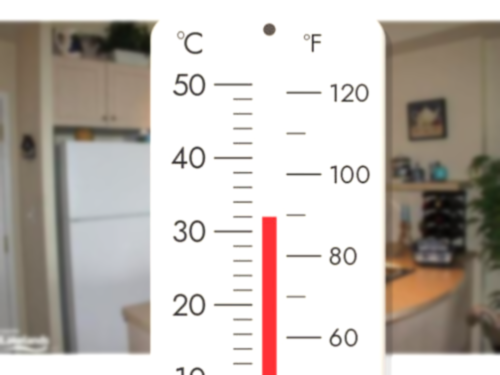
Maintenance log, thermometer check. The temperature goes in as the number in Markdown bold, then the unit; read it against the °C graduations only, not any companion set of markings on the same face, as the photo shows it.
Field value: **32** °C
